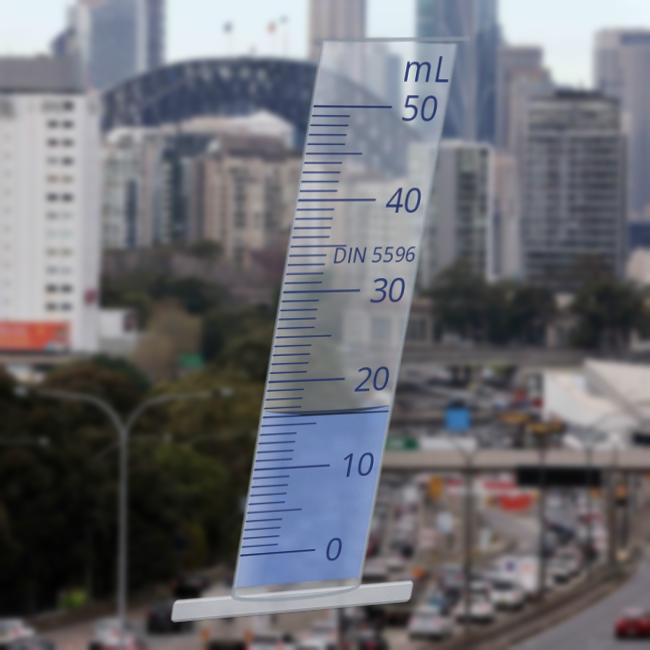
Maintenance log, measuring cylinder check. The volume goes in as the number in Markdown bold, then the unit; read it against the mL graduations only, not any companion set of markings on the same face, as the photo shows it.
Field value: **16** mL
